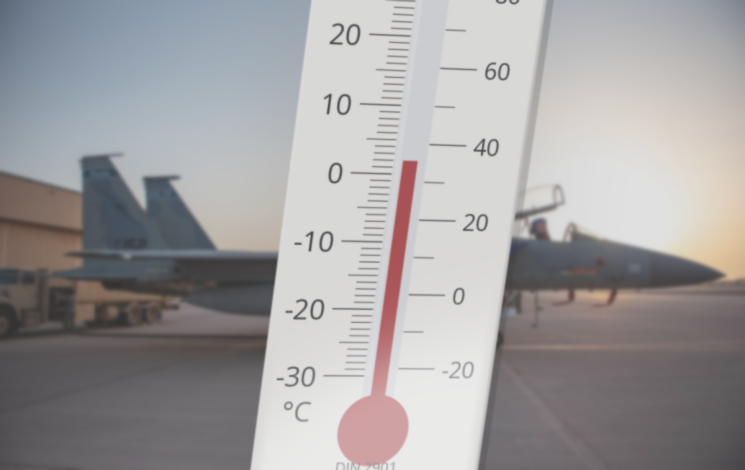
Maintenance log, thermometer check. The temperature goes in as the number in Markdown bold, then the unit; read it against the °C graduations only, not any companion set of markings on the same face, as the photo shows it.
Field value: **2** °C
